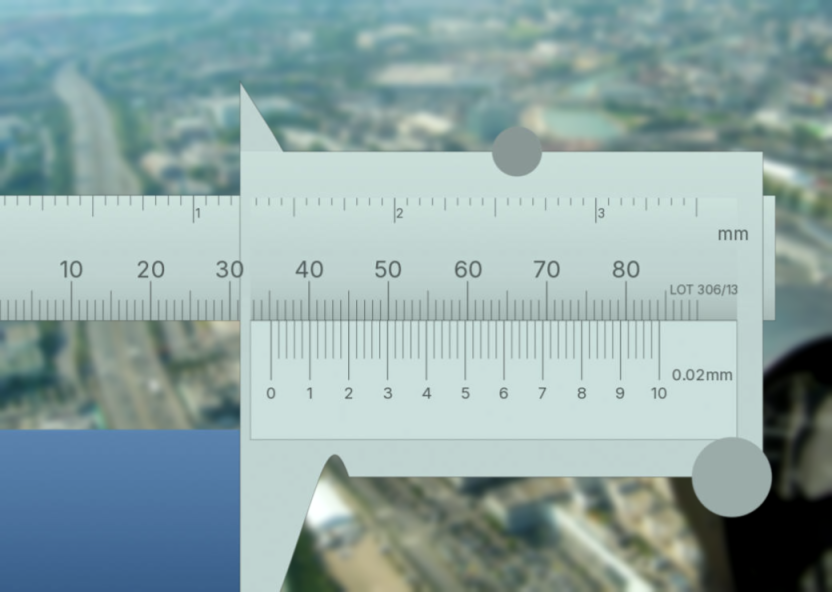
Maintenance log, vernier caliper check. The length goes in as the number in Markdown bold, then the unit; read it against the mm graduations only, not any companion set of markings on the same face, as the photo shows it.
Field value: **35.2** mm
